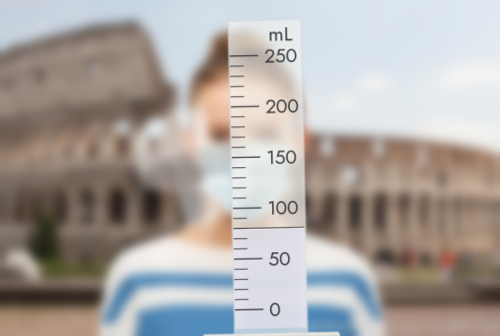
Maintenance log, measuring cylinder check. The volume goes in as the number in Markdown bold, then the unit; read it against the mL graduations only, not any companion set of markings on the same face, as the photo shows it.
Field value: **80** mL
